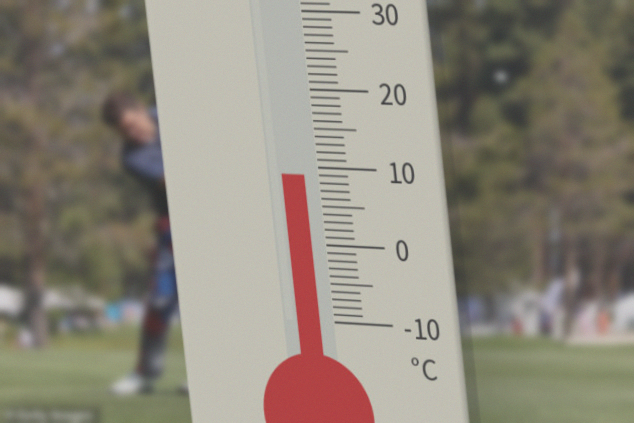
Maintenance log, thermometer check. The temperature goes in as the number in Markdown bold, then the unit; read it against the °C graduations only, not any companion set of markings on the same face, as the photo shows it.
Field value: **9** °C
